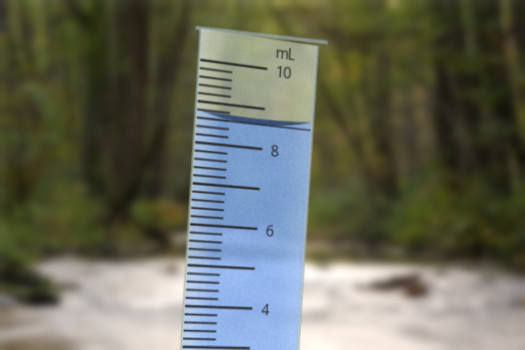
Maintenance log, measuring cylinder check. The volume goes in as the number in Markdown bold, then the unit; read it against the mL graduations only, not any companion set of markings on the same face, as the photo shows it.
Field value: **8.6** mL
